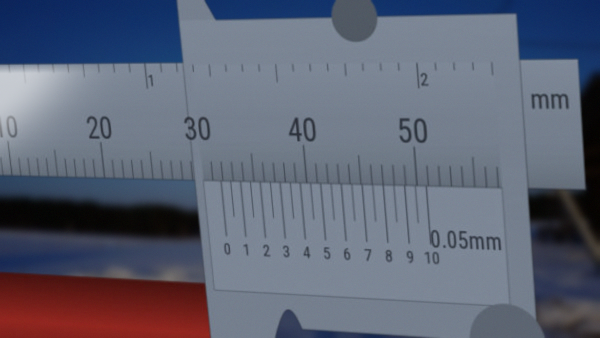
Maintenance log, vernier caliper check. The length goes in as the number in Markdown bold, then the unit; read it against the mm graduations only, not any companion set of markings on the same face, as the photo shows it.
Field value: **31.8** mm
